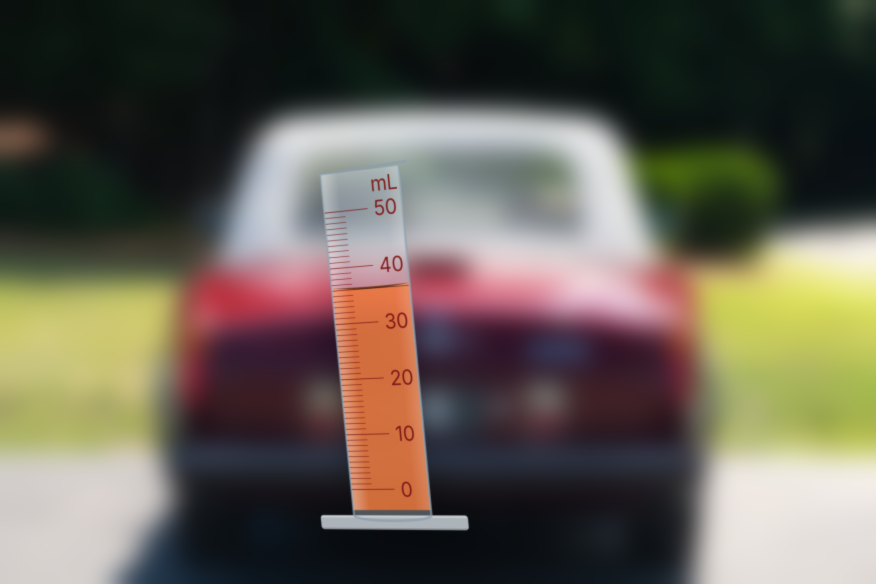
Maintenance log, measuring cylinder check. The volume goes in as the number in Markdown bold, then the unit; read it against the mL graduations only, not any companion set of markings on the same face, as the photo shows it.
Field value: **36** mL
